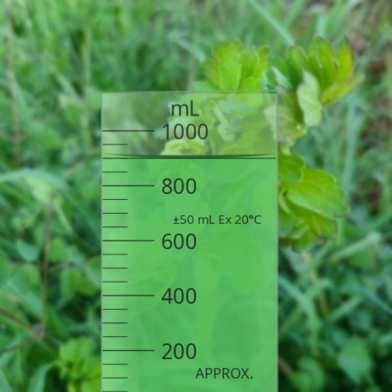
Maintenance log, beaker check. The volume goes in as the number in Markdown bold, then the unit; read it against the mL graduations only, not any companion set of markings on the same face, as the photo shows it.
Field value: **900** mL
